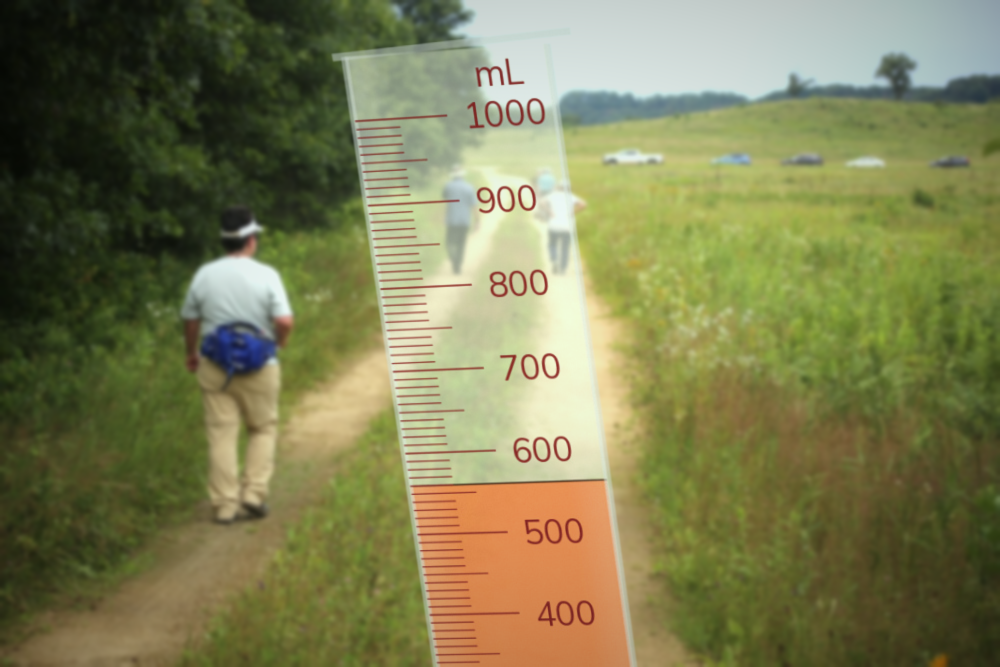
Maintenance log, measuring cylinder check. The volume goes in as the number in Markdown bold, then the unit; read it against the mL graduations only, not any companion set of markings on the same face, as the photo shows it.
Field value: **560** mL
